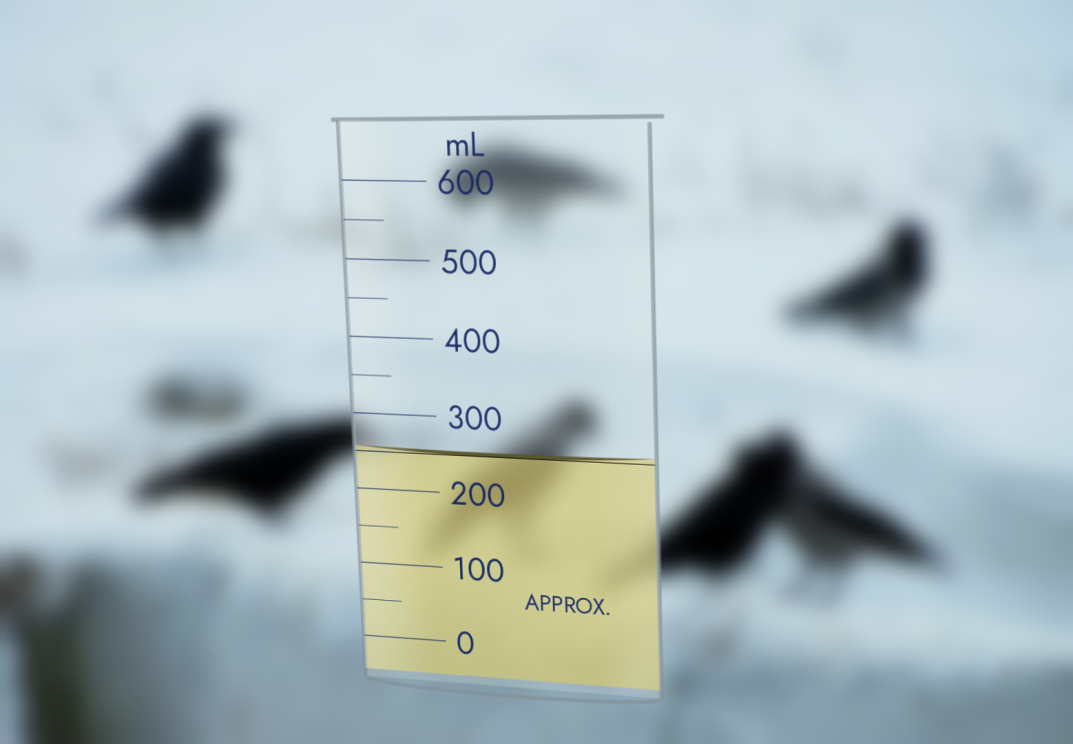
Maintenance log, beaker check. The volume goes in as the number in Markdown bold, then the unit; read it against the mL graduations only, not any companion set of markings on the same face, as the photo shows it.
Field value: **250** mL
